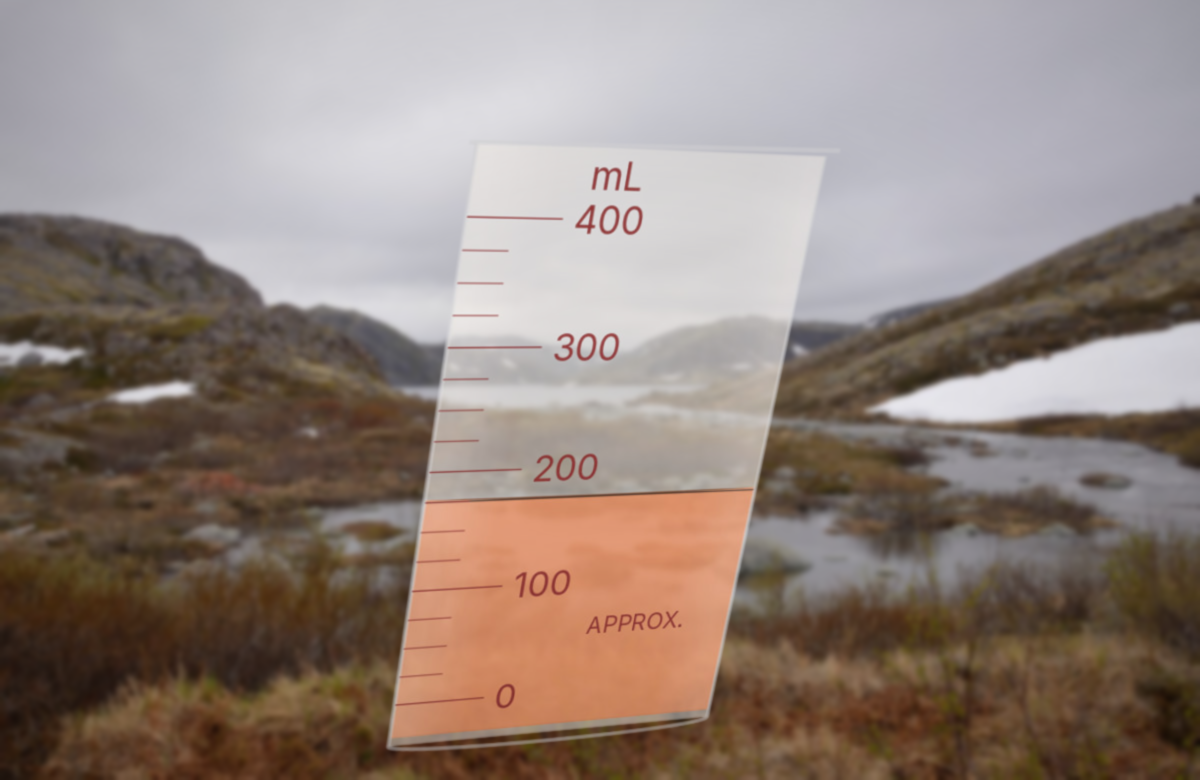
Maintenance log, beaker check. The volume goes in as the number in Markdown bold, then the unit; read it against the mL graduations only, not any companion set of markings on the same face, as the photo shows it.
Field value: **175** mL
